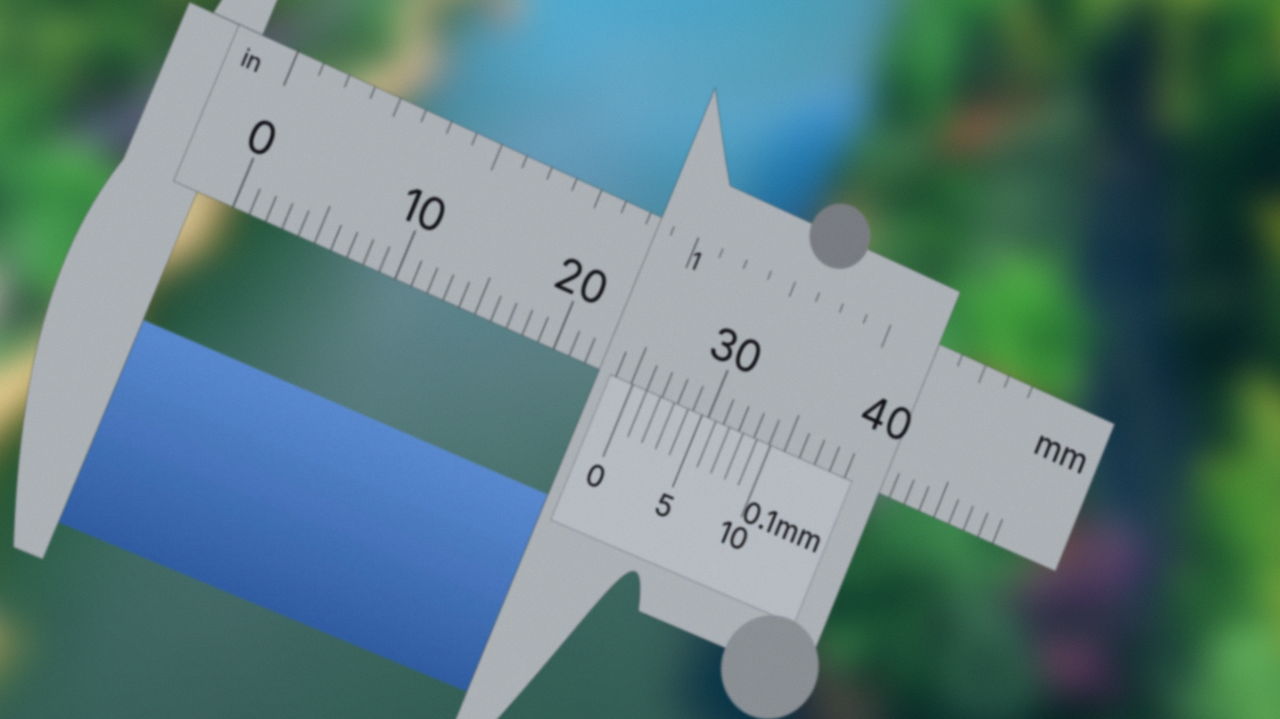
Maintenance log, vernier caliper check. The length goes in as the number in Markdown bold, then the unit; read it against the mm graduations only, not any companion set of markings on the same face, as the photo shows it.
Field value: **25.1** mm
